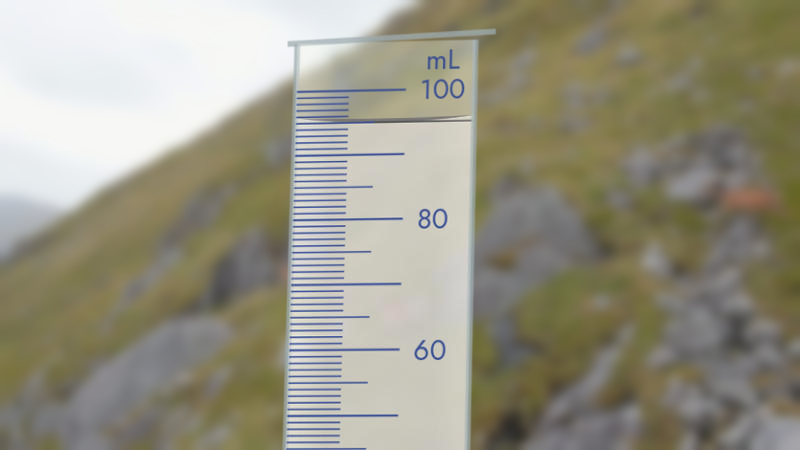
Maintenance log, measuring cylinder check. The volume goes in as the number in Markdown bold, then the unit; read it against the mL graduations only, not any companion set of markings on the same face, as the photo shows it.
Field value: **95** mL
